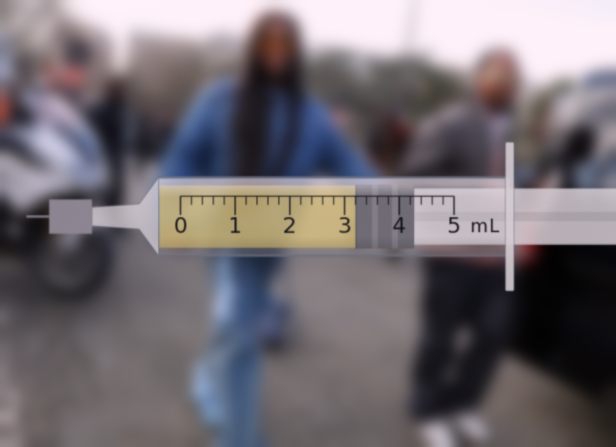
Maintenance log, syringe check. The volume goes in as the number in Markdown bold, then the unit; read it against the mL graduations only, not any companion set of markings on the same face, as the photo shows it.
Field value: **3.2** mL
